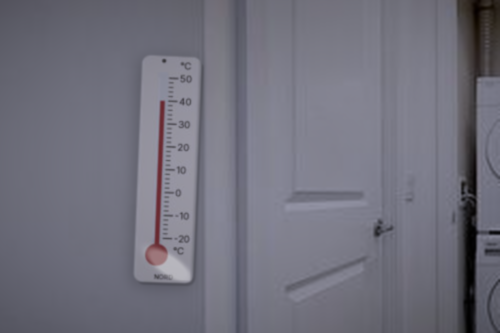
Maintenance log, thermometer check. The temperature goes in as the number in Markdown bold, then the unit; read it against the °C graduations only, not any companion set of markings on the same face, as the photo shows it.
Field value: **40** °C
